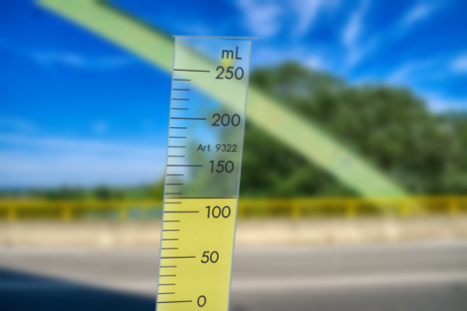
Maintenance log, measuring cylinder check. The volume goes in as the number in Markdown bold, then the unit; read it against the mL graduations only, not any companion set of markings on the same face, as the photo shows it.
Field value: **115** mL
